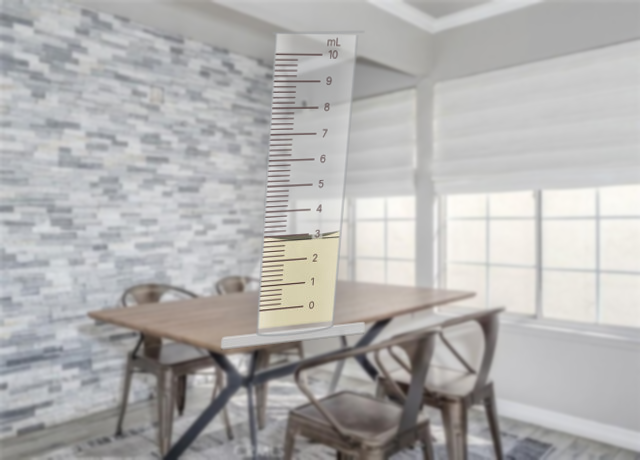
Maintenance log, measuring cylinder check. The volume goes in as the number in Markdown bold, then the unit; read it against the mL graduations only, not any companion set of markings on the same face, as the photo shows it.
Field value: **2.8** mL
